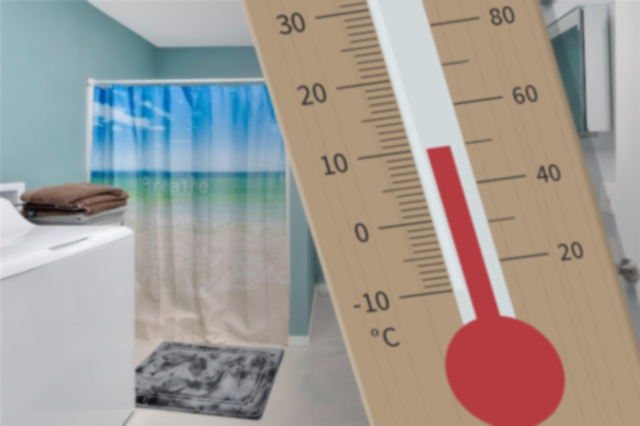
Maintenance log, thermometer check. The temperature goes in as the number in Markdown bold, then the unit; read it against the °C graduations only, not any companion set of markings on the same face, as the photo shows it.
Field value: **10** °C
